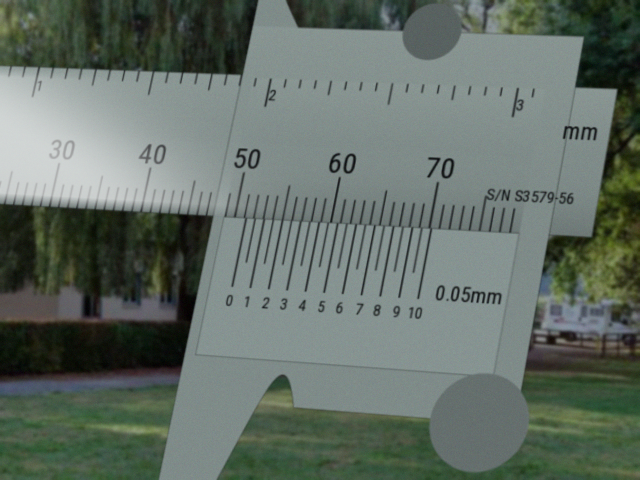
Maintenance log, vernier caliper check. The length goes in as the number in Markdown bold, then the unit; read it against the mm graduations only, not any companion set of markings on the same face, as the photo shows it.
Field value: **51.2** mm
